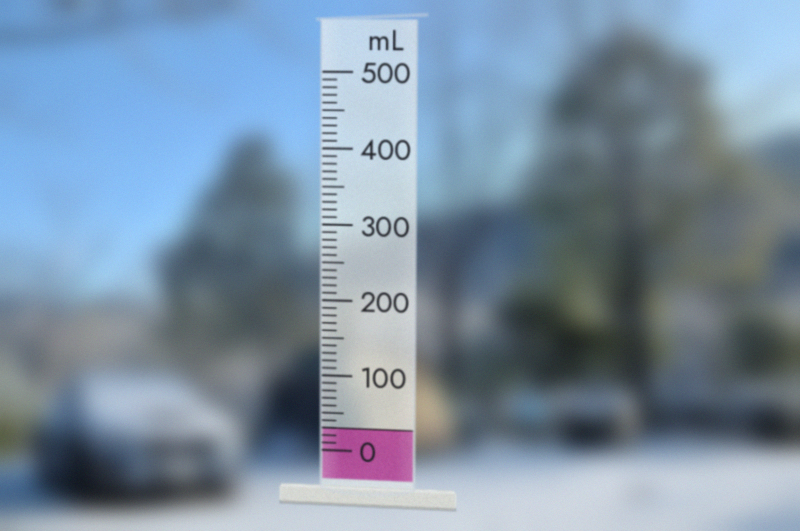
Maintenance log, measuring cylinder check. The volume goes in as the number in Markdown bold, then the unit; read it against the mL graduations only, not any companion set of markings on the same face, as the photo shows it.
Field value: **30** mL
